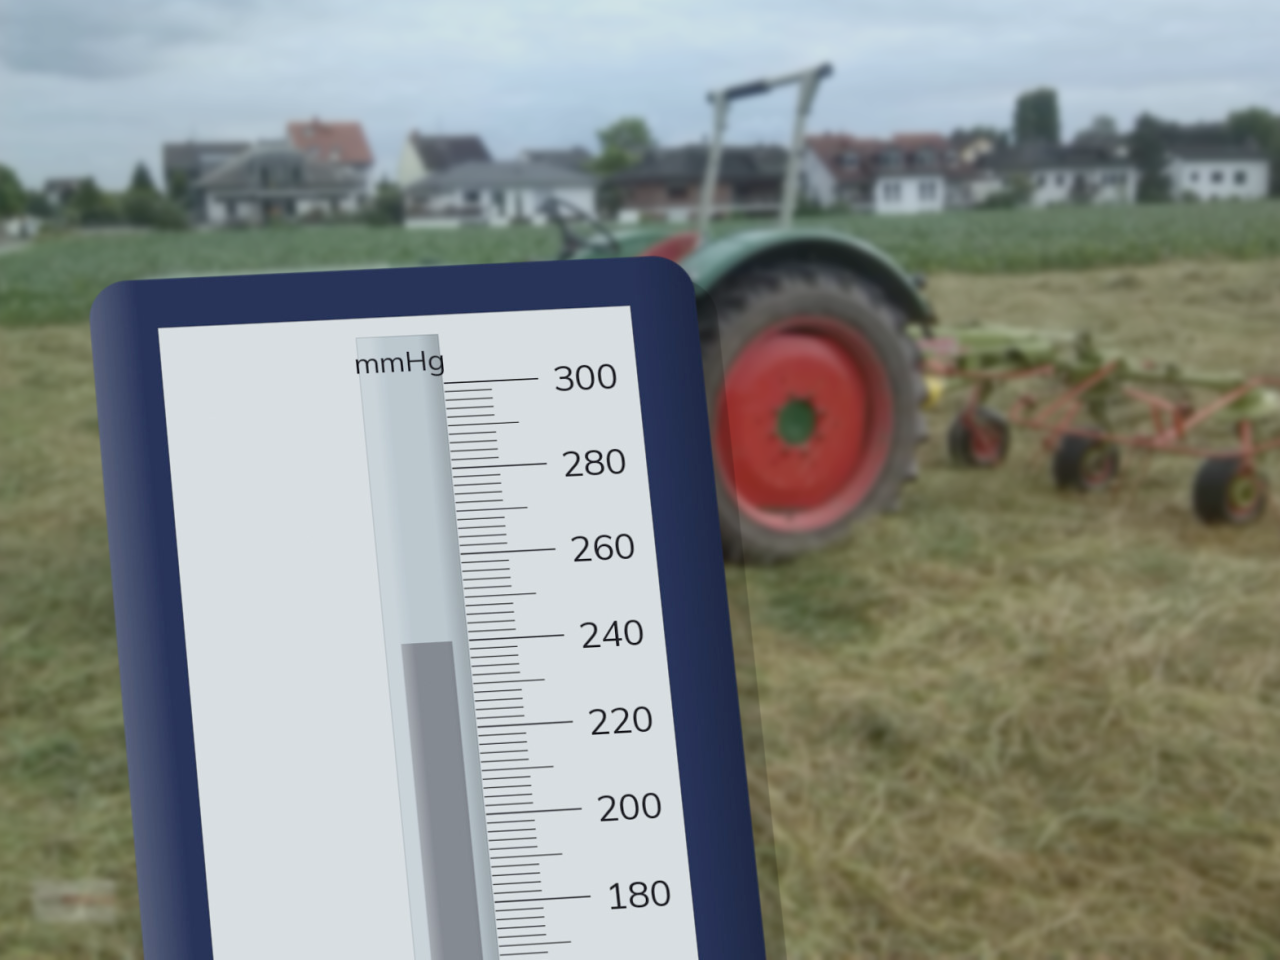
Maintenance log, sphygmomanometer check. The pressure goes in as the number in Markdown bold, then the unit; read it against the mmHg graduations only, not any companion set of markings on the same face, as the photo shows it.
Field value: **240** mmHg
